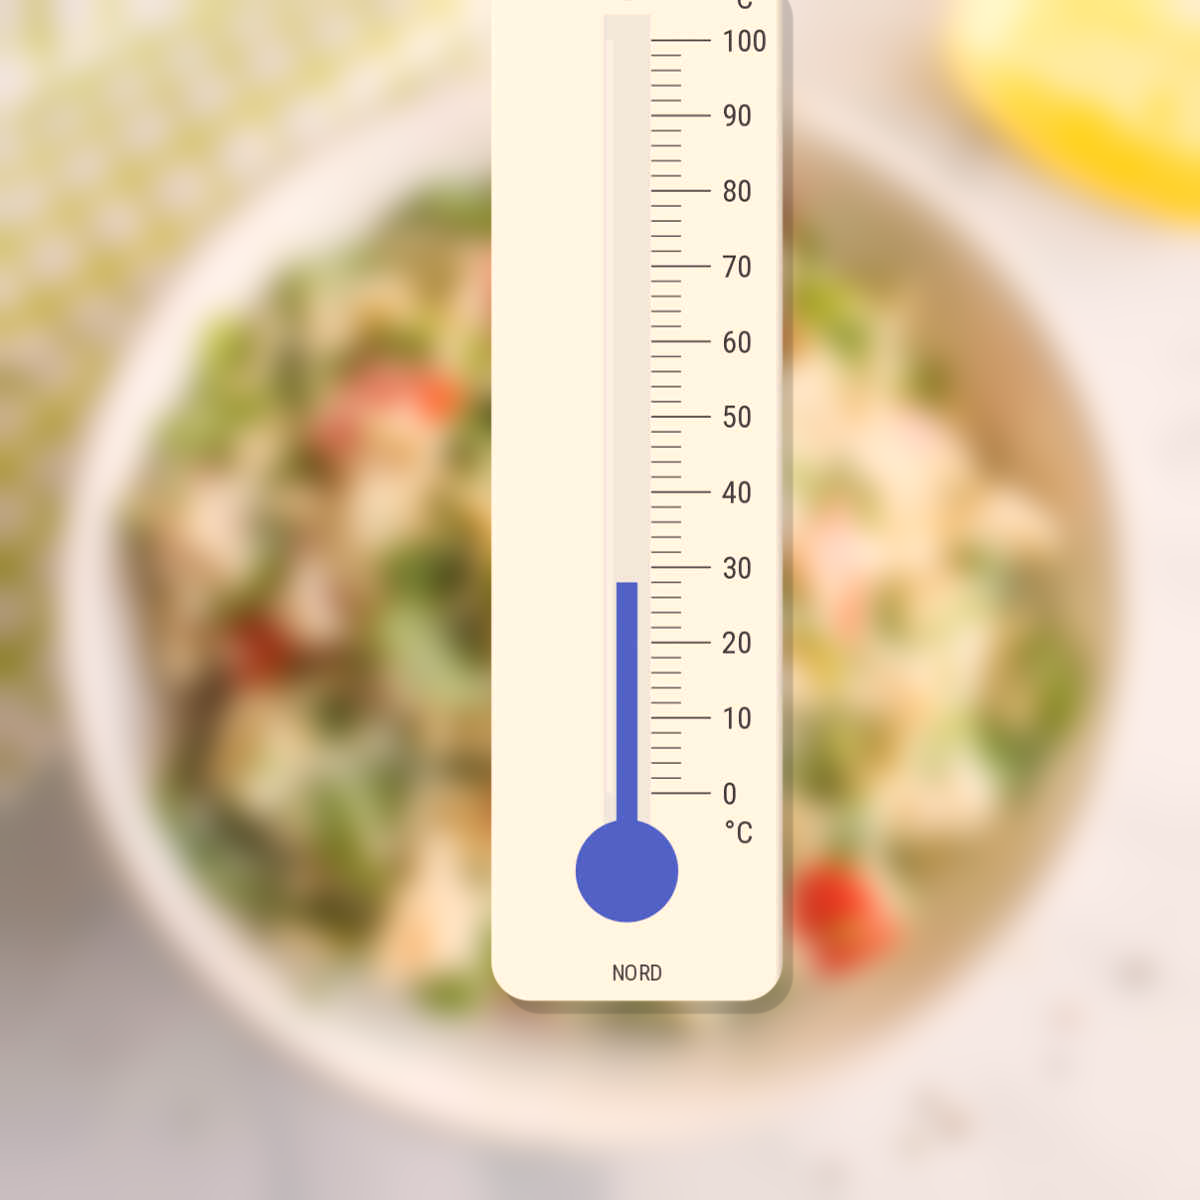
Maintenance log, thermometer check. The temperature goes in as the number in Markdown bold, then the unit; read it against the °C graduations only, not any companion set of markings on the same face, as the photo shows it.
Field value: **28** °C
